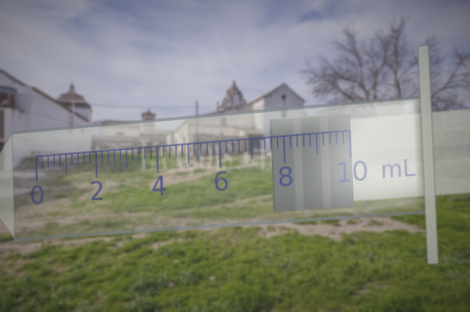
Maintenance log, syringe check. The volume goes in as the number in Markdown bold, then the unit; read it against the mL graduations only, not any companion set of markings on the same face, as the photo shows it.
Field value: **7.6** mL
